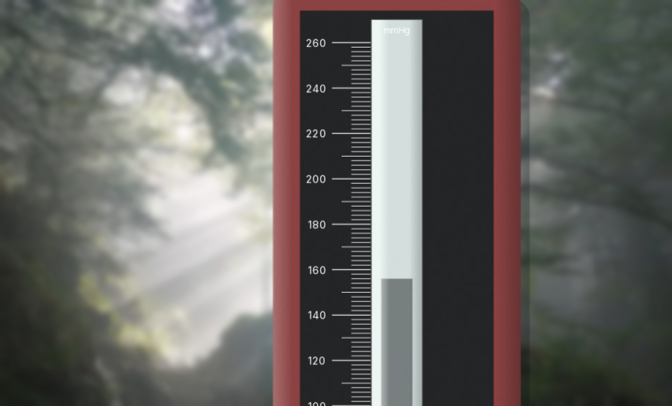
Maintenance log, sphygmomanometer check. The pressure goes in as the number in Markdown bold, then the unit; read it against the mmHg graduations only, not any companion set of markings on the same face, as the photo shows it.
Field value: **156** mmHg
